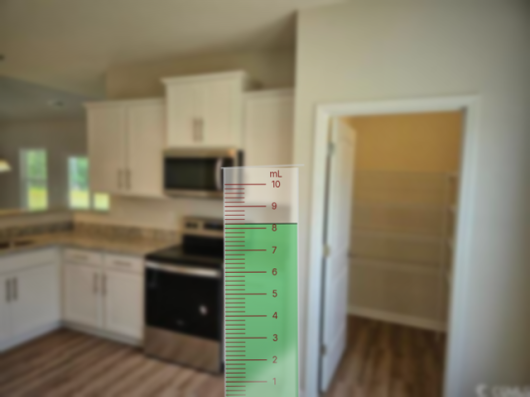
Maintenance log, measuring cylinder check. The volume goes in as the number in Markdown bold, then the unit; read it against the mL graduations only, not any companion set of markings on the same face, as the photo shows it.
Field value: **8.2** mL
